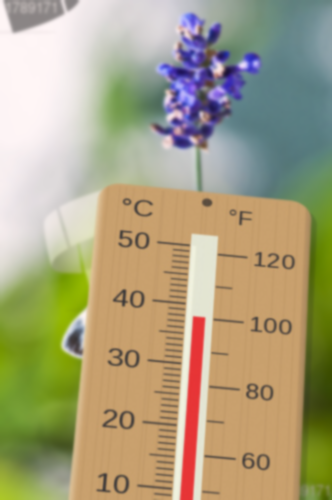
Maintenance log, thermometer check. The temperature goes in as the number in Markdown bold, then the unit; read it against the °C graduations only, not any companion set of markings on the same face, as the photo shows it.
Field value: **38** °C
